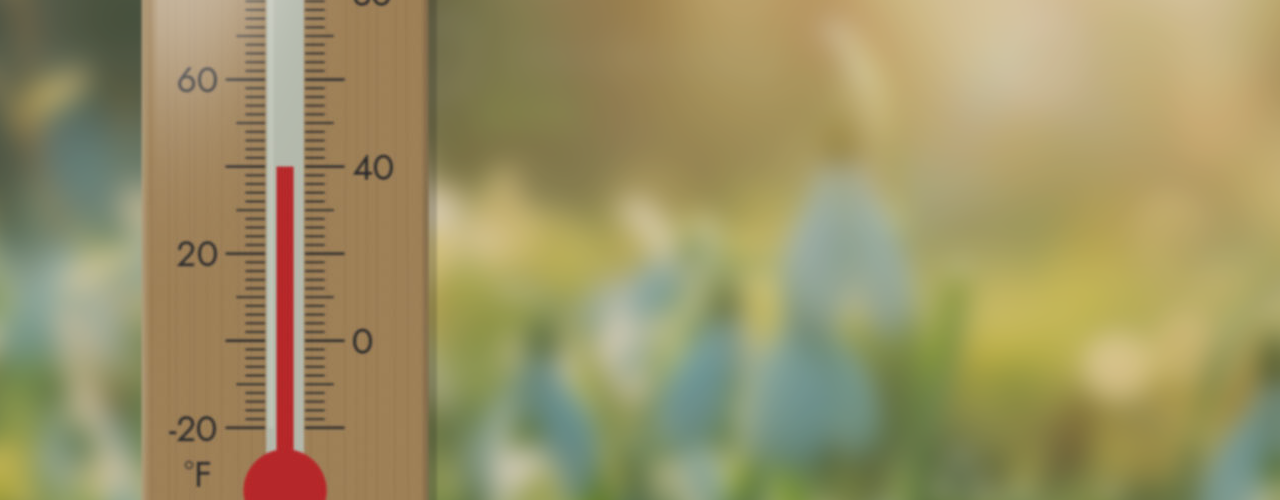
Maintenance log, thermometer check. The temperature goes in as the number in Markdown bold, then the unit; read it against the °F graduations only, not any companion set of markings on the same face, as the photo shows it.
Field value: **40** °F
